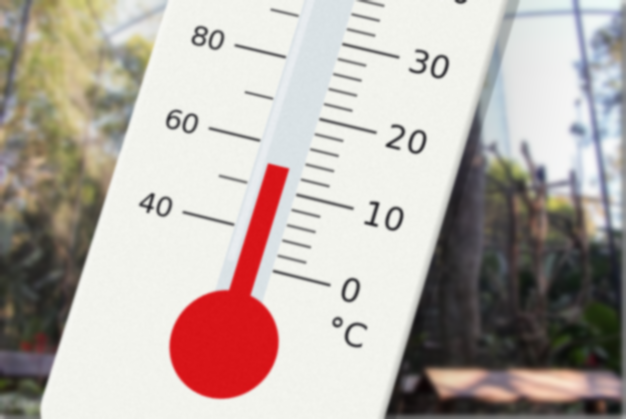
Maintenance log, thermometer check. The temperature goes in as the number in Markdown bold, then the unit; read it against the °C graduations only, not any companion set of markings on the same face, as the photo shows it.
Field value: **13** °C
